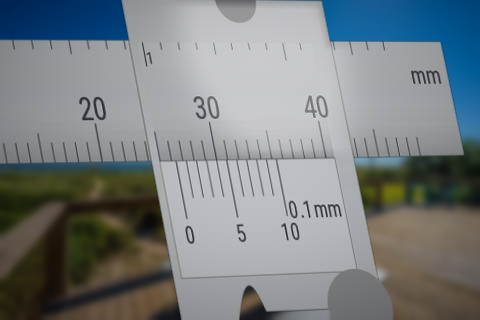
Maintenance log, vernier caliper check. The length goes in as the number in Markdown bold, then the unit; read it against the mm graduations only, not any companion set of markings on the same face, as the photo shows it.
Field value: **26.4** mm
